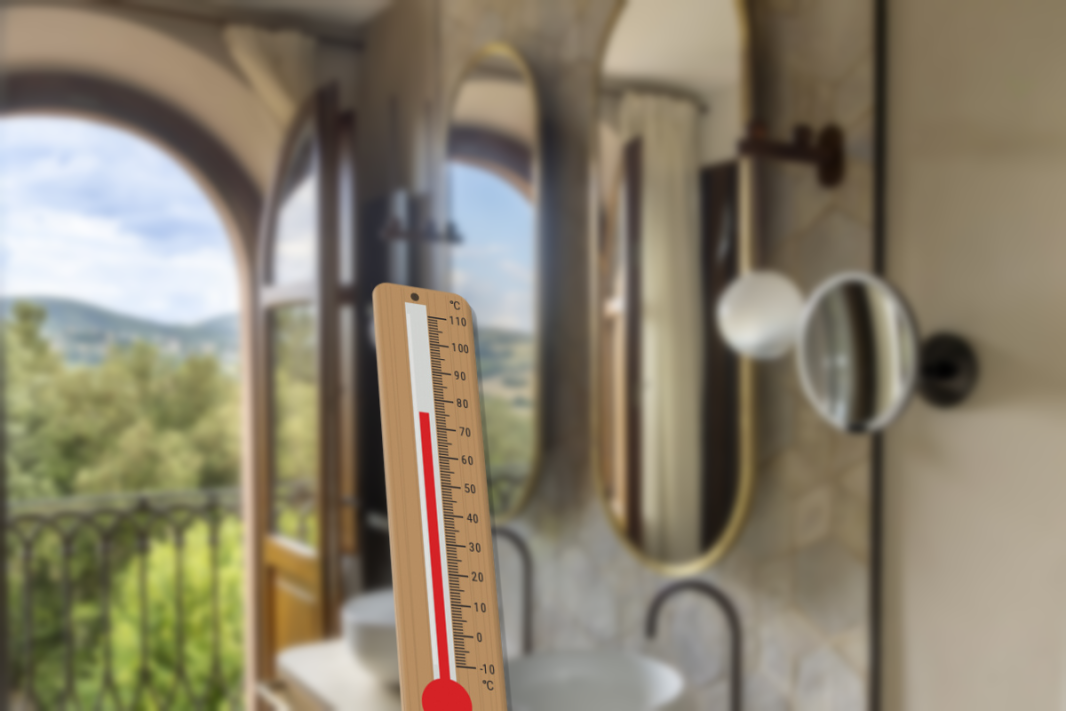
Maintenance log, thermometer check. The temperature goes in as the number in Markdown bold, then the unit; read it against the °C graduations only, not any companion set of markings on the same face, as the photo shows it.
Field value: **75** °C
